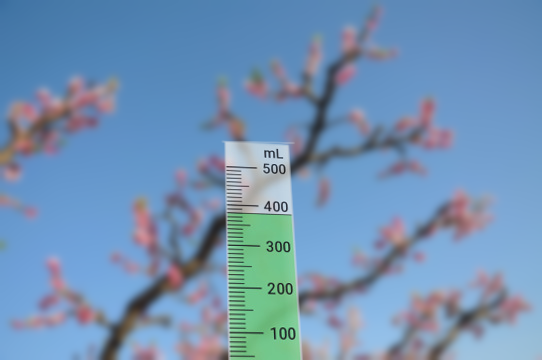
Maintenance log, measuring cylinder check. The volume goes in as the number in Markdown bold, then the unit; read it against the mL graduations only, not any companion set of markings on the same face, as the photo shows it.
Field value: **380** mL
